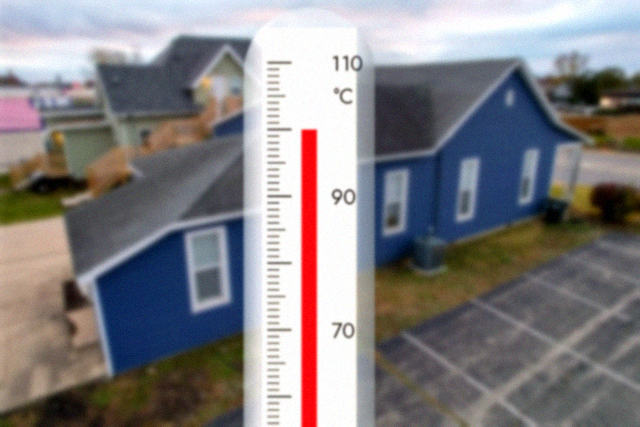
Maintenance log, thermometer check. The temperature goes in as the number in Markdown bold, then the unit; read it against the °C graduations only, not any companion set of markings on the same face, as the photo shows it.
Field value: **100** °C
